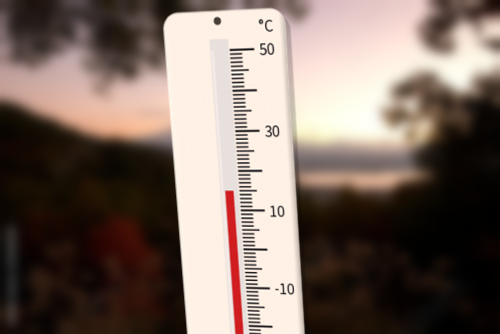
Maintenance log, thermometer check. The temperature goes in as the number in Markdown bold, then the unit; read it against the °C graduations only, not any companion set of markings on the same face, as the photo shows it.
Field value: **15** °C
